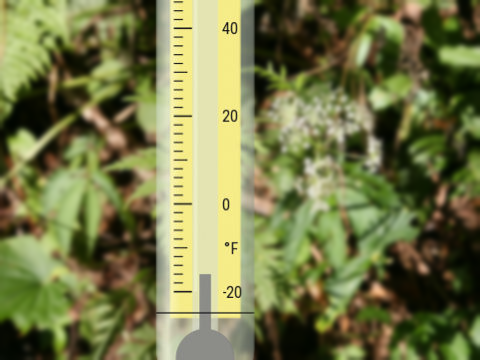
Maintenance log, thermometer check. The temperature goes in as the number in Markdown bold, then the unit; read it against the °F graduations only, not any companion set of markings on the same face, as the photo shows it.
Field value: **-16** °F
